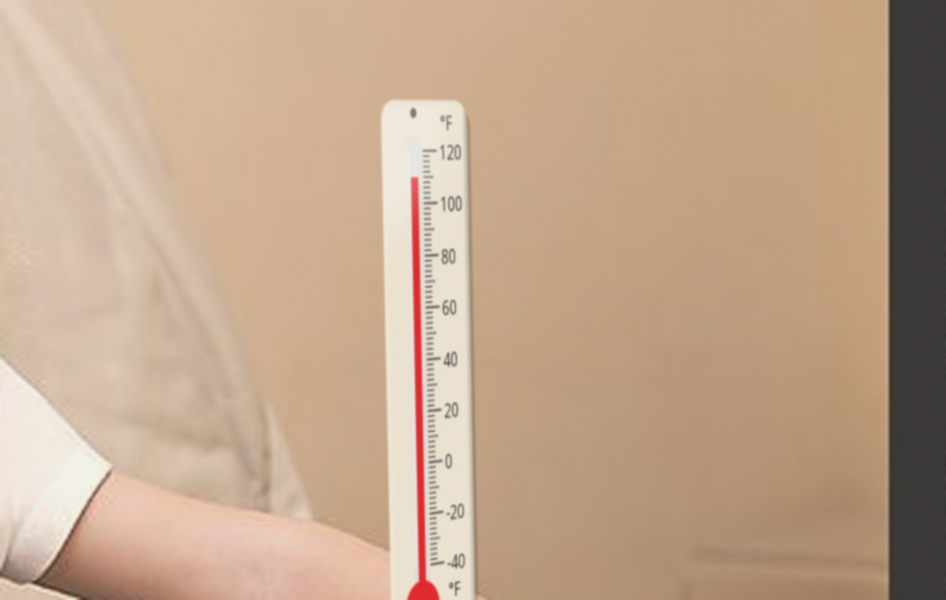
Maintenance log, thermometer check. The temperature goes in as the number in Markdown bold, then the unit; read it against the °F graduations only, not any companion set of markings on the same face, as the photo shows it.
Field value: **110** °F
